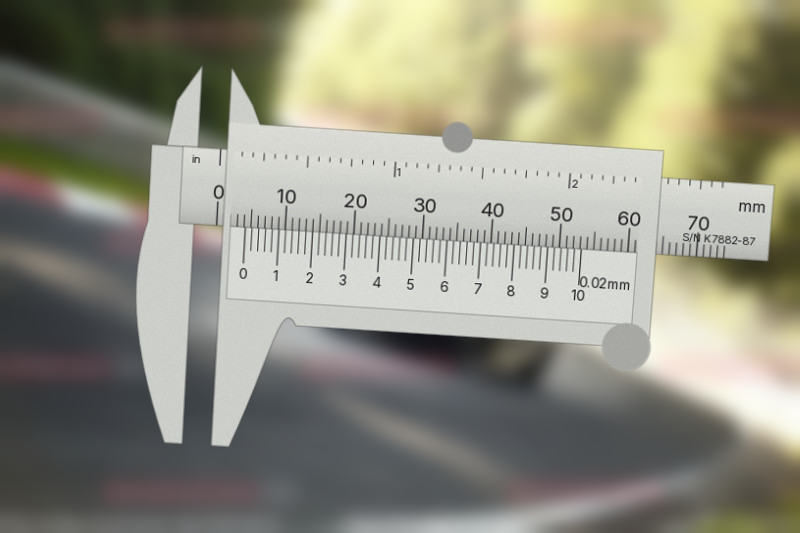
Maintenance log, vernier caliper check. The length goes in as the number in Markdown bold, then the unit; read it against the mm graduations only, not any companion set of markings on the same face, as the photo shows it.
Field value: **4.2** mm
